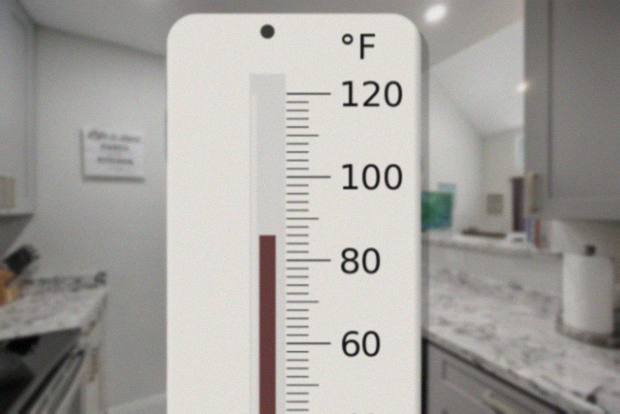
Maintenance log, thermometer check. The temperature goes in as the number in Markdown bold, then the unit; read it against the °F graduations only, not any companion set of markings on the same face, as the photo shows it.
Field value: **86** °F
